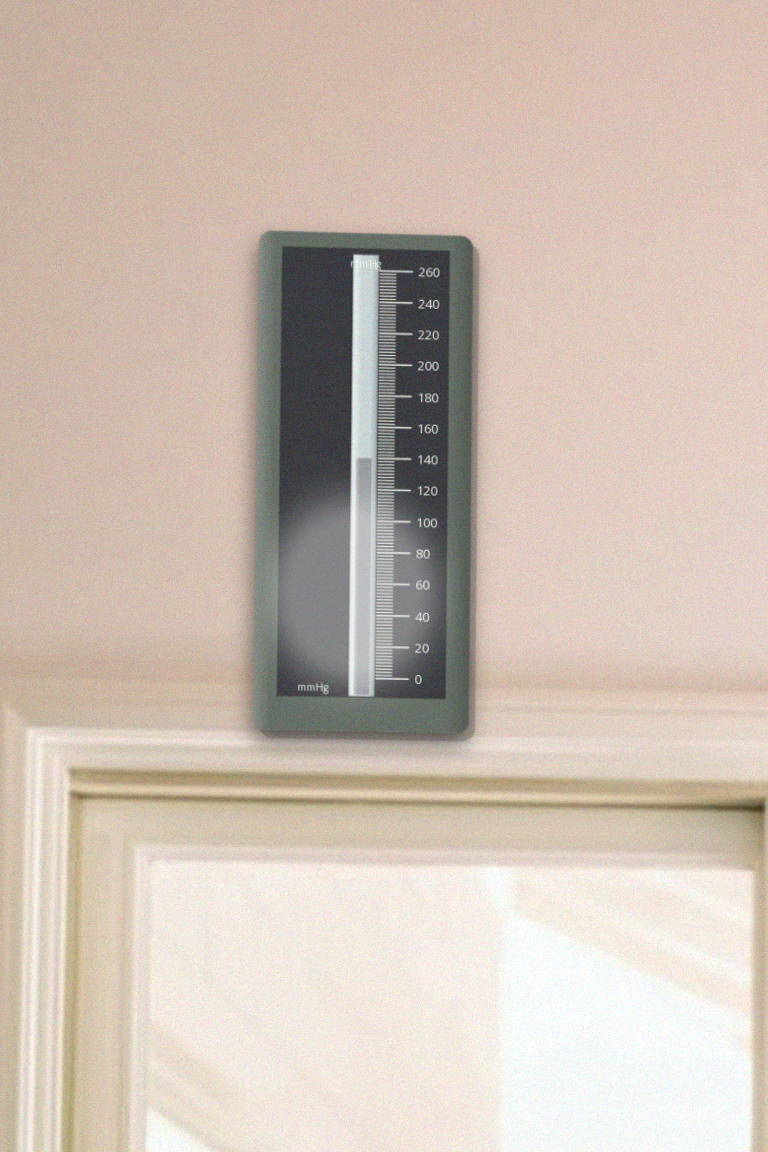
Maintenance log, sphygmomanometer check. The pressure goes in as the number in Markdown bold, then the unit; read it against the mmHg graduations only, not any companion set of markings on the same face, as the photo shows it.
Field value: **140** mmHg
